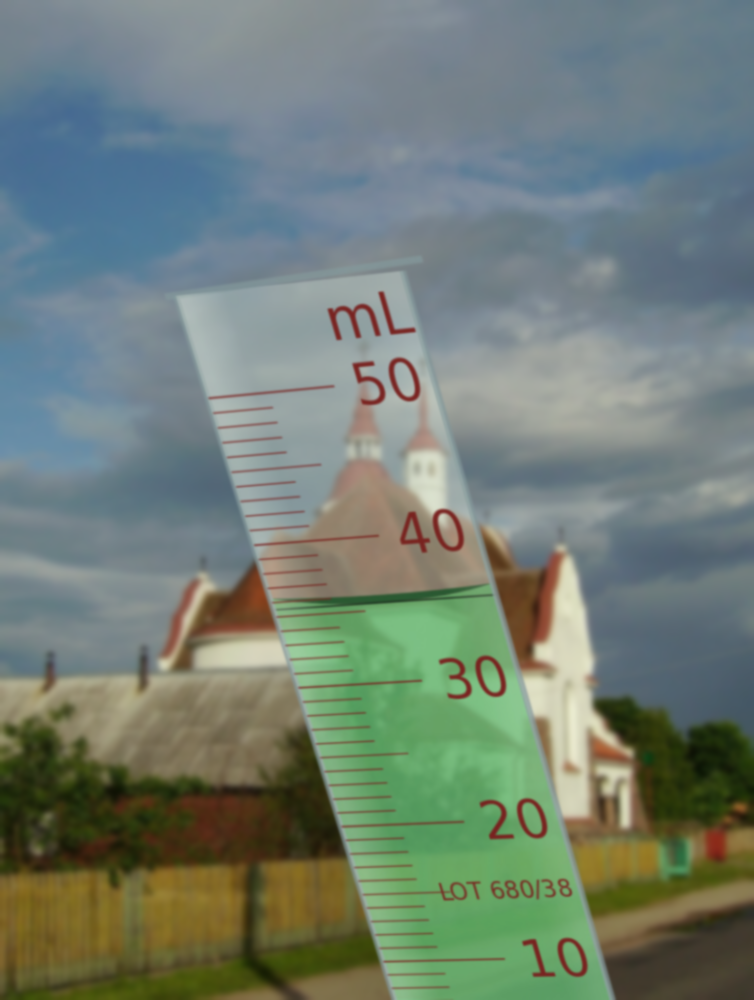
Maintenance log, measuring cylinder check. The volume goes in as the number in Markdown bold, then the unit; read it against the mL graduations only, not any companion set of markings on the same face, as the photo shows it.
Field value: **35.5** mL
